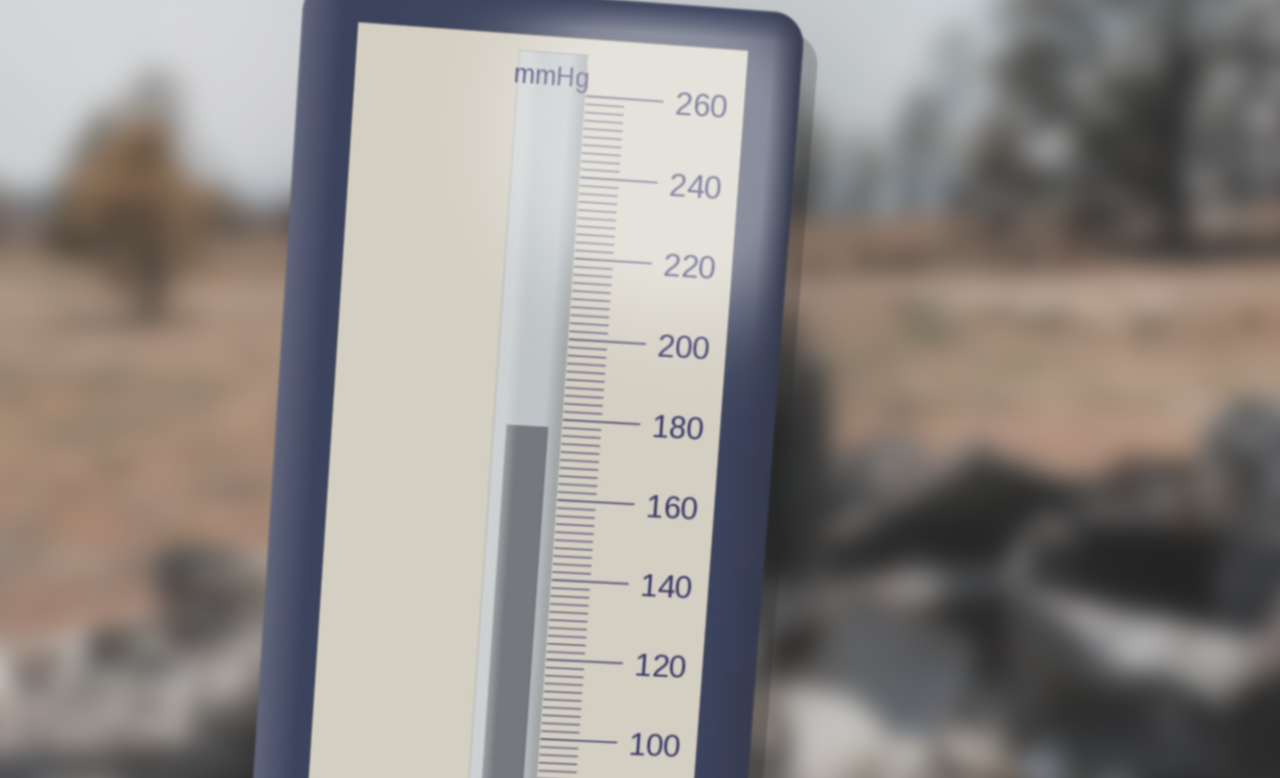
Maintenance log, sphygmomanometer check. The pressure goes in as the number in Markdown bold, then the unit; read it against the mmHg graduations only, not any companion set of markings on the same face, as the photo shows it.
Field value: **178** mmHg
